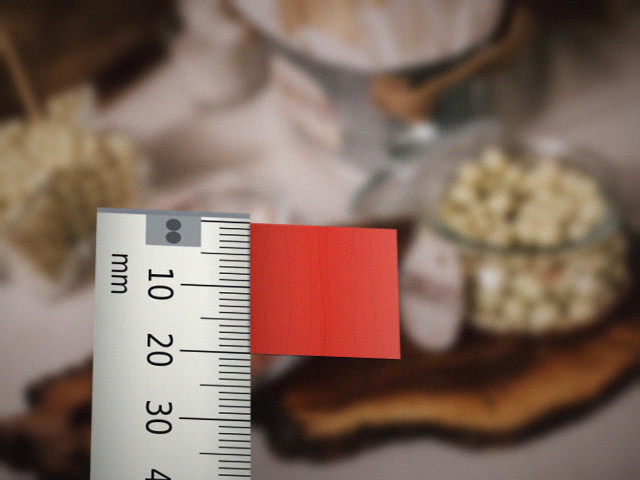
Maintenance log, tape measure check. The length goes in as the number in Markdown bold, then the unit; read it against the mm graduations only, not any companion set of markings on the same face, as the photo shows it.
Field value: **20** mm
